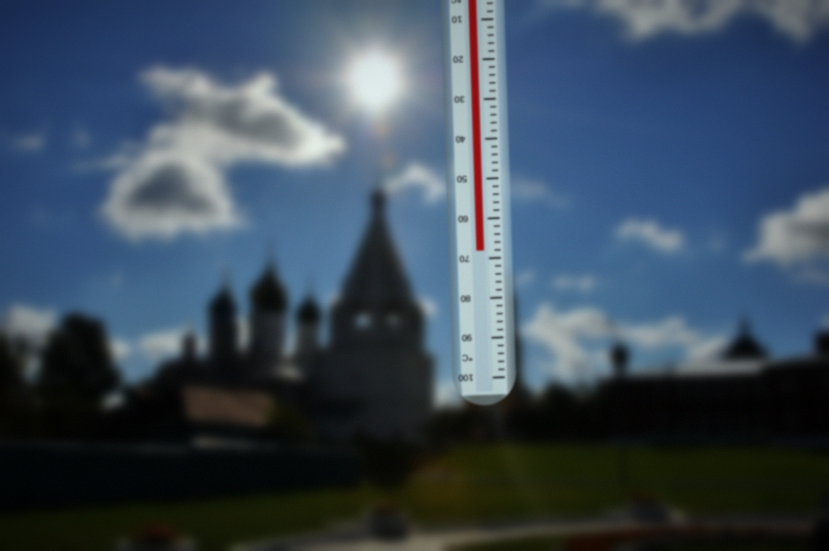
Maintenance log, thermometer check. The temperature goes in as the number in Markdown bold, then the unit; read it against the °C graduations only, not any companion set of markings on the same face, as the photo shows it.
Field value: **68** °C
